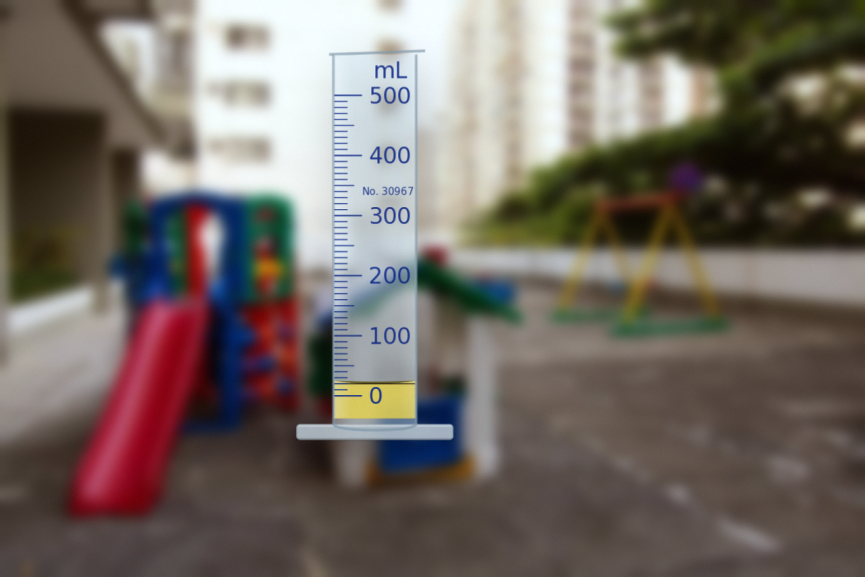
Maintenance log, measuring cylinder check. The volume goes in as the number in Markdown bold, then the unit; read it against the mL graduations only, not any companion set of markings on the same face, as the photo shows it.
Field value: **20** mL
